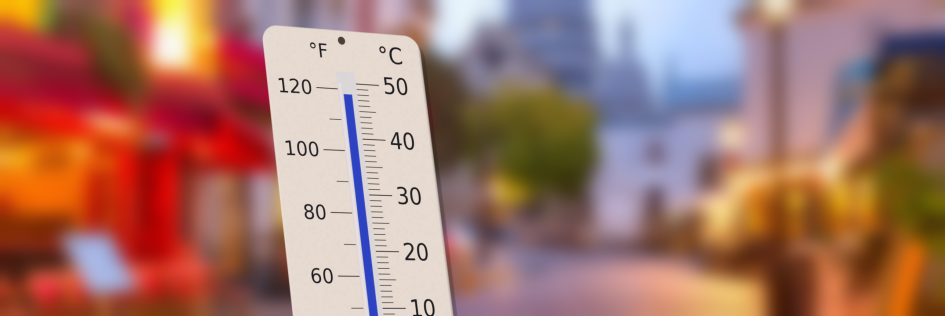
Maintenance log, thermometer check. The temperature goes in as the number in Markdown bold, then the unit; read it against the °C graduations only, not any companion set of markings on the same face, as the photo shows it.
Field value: **48** °C
